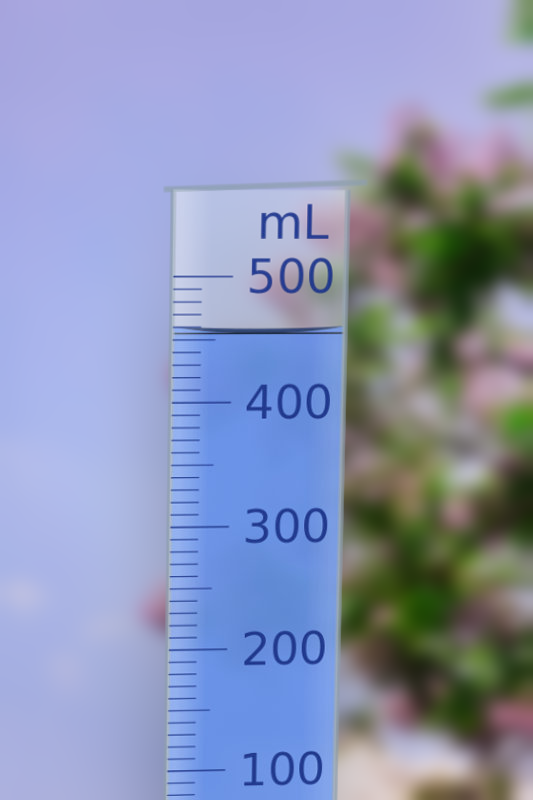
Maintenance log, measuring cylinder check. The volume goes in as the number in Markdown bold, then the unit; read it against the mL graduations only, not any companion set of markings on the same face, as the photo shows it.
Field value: **455** mL
